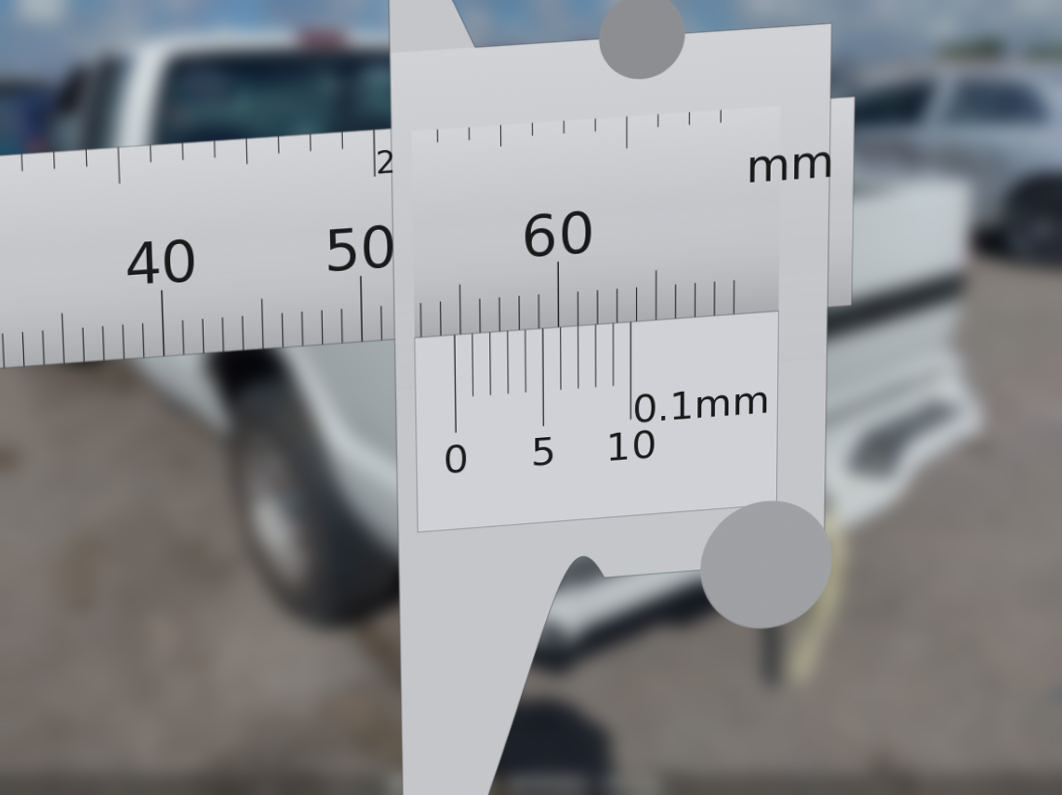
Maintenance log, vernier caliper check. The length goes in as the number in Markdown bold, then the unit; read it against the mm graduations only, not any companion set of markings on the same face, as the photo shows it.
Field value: **54.7** mm
